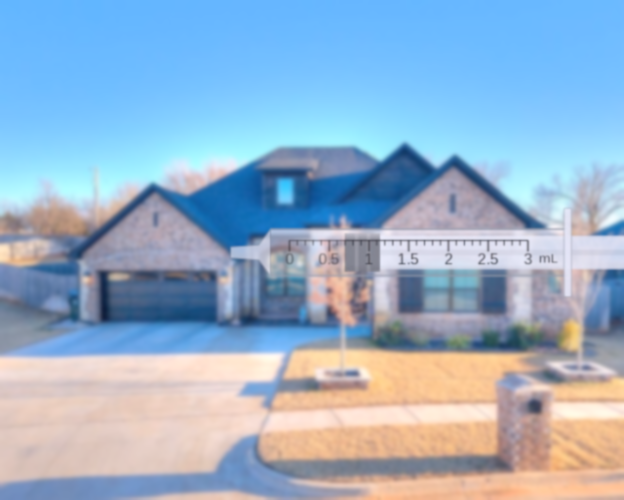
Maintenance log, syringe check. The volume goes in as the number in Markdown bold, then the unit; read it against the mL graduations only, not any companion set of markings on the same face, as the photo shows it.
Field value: **0.7** mL
